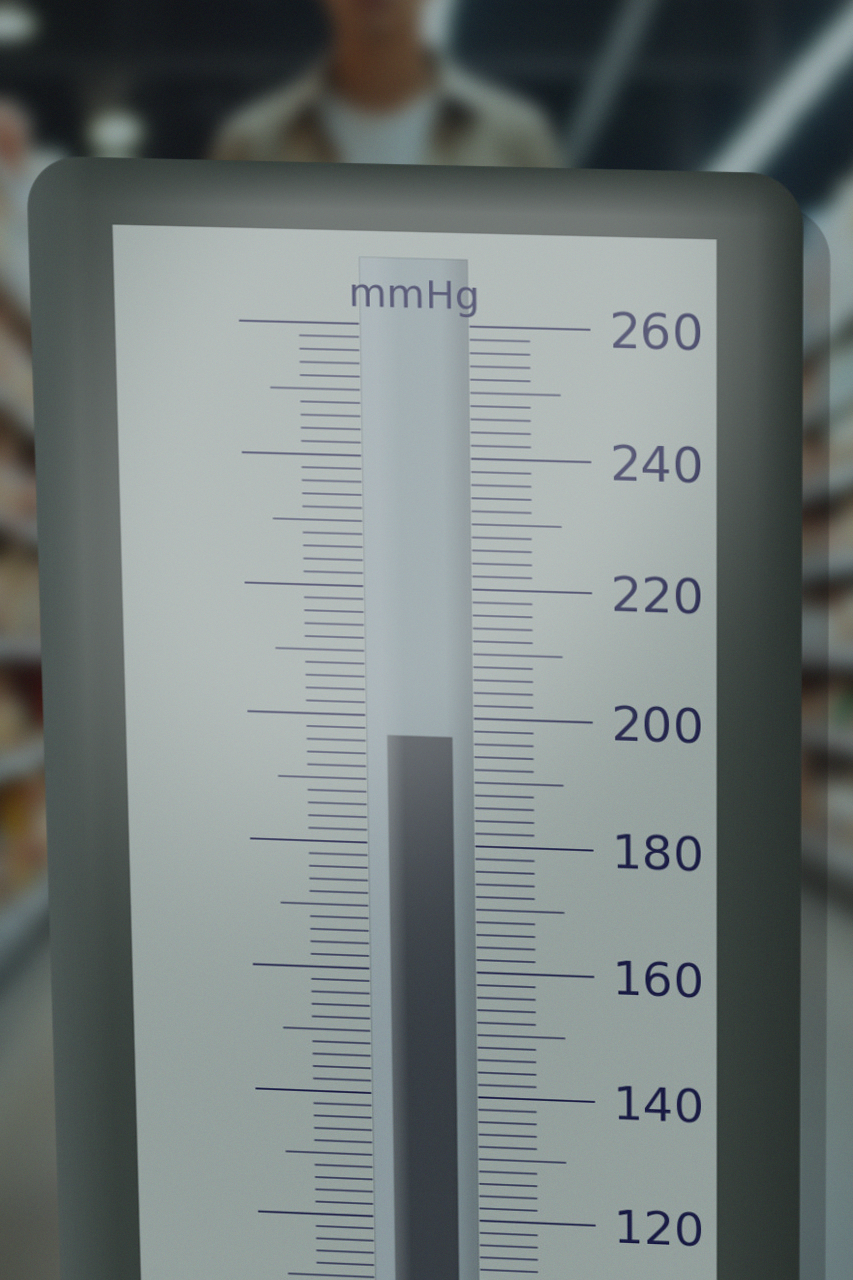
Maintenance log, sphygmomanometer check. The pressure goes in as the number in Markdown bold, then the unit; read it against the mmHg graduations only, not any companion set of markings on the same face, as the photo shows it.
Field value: **197** mmHg
